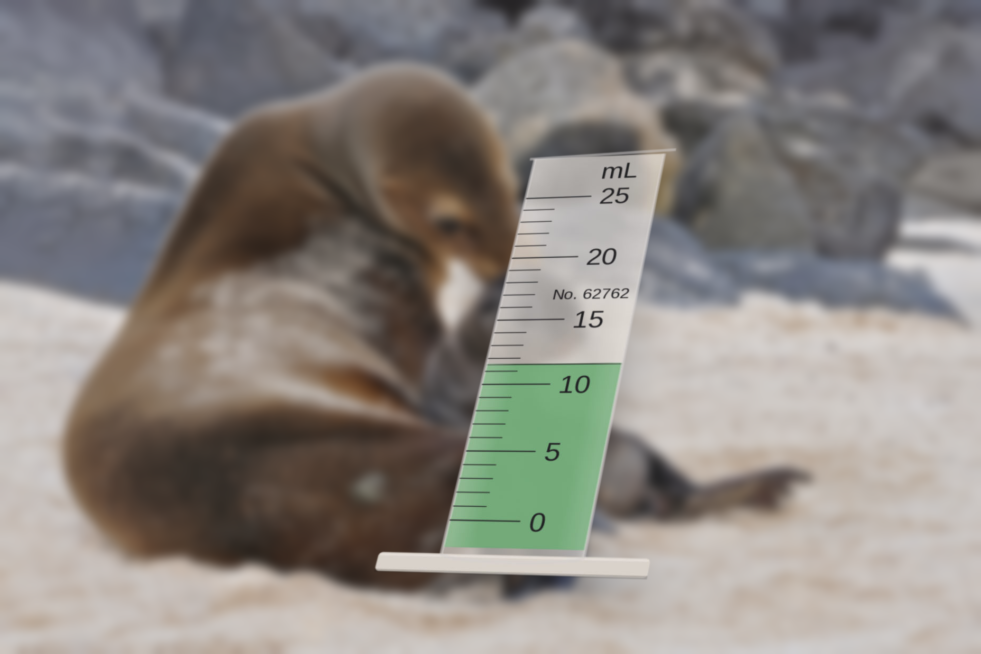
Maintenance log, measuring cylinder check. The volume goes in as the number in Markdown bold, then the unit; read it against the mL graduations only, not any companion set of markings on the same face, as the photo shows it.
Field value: **11.5** mL
